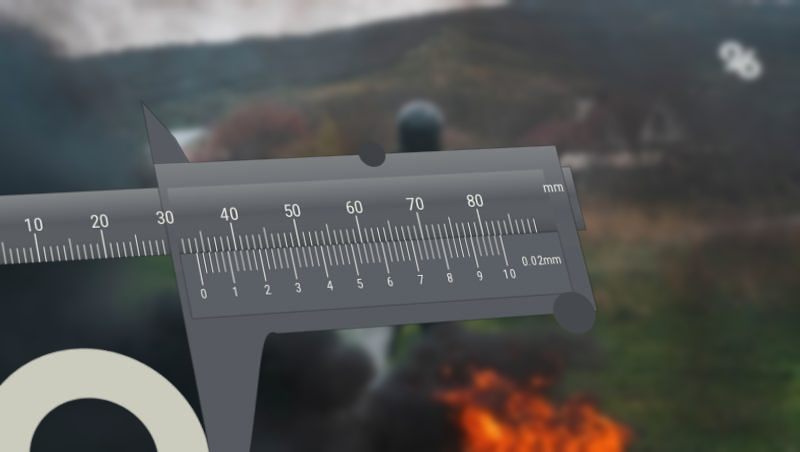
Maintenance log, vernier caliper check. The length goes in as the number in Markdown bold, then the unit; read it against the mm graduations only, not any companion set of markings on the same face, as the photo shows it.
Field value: **33.8** mm
